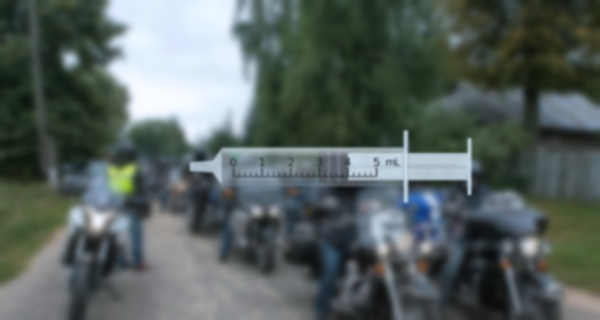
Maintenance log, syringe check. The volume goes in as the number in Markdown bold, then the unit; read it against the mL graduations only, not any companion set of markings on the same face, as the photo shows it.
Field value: **3** mL
